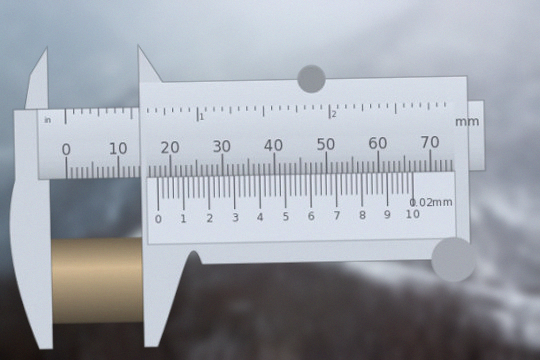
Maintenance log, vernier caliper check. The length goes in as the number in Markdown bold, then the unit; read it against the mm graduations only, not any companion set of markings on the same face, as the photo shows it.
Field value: **17.5** mm
